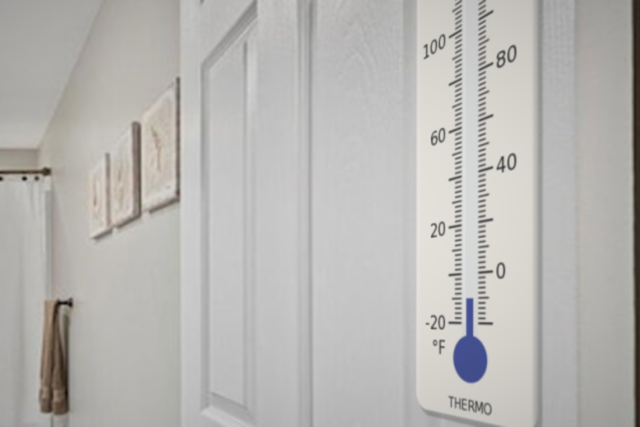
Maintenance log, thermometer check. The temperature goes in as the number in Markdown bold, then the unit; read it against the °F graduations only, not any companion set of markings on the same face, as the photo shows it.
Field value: **-10** °F
